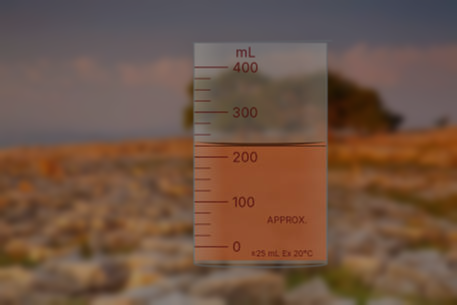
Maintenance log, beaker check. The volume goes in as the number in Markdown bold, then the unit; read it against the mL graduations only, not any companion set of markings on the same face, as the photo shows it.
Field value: **225** mL
